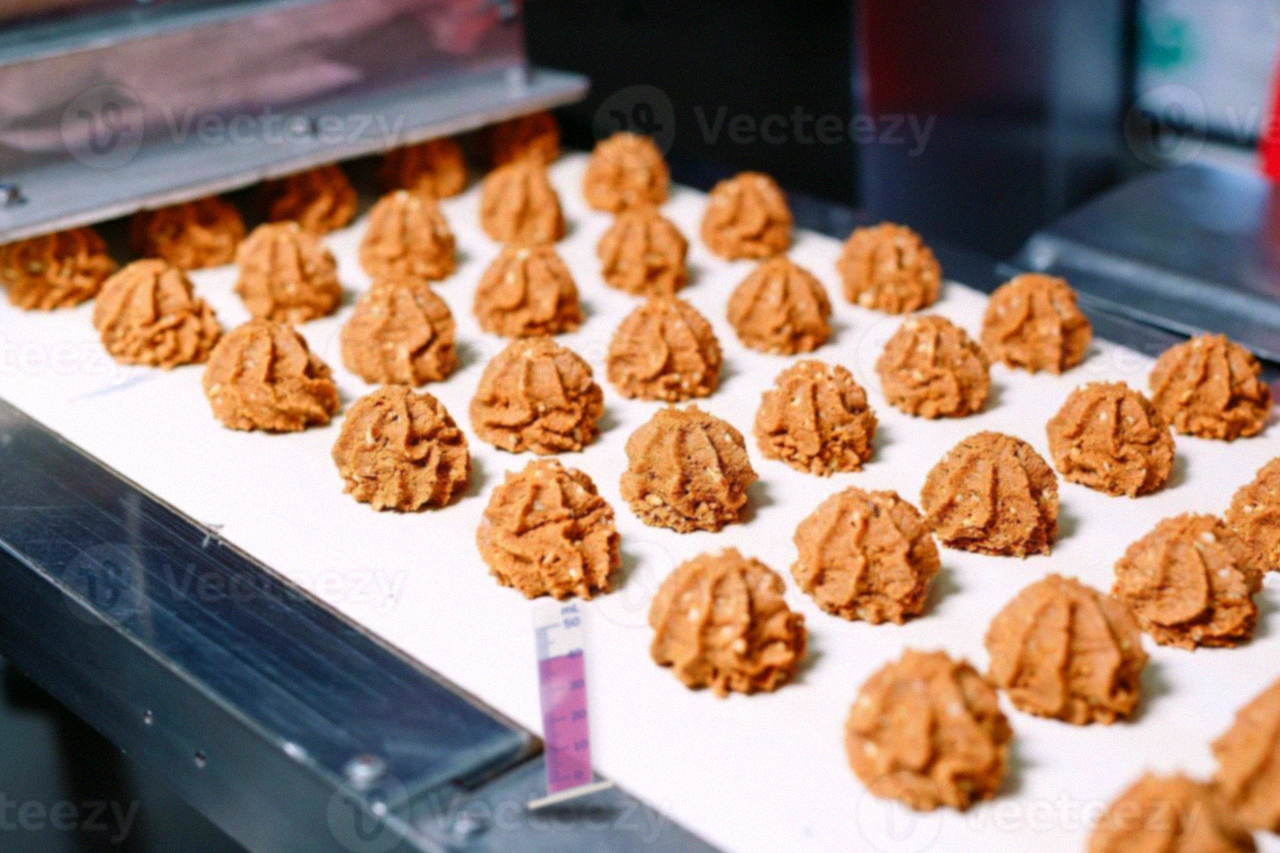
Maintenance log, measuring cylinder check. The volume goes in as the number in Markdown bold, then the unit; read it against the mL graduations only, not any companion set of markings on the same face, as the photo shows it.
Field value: **40** mL
